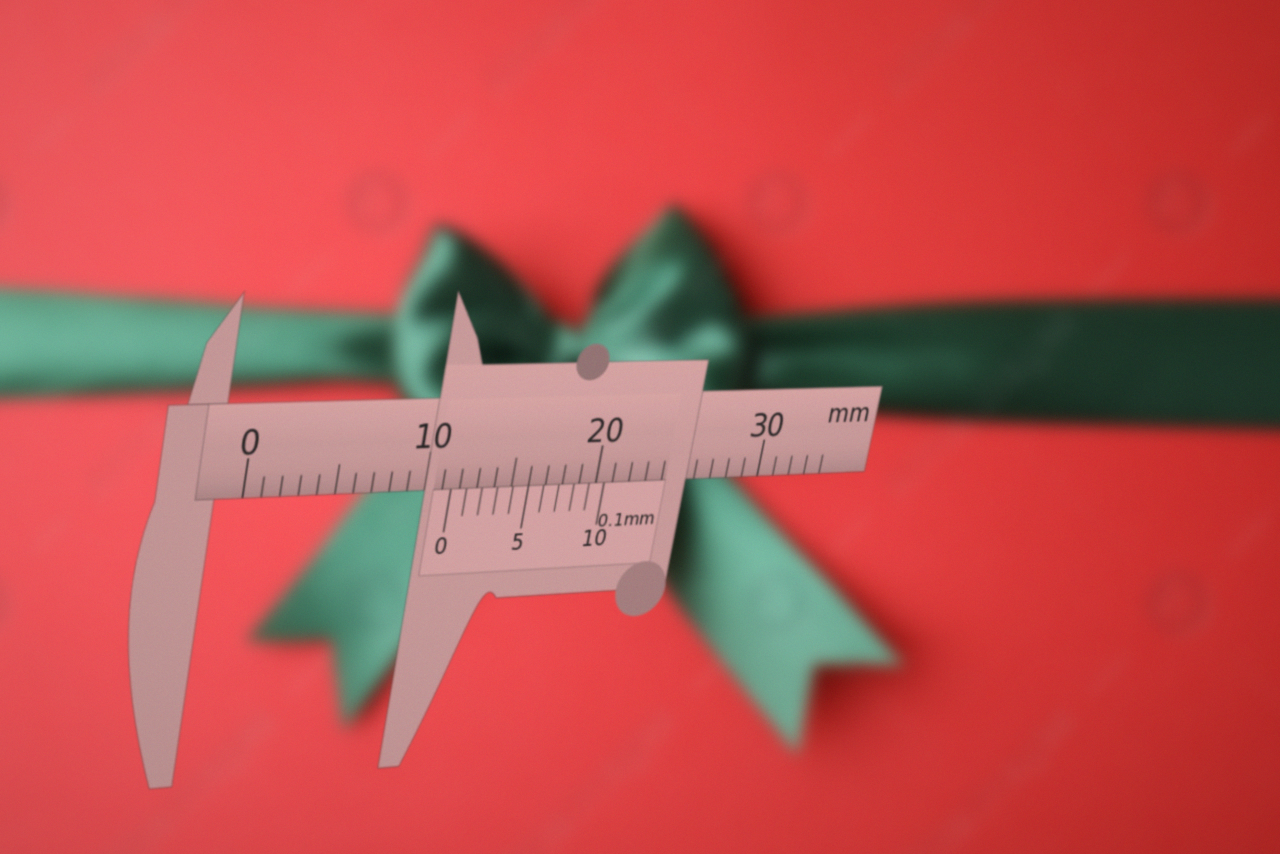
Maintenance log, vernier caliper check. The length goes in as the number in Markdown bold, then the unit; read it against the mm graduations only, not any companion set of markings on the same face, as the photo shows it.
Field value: **11.5** mm
